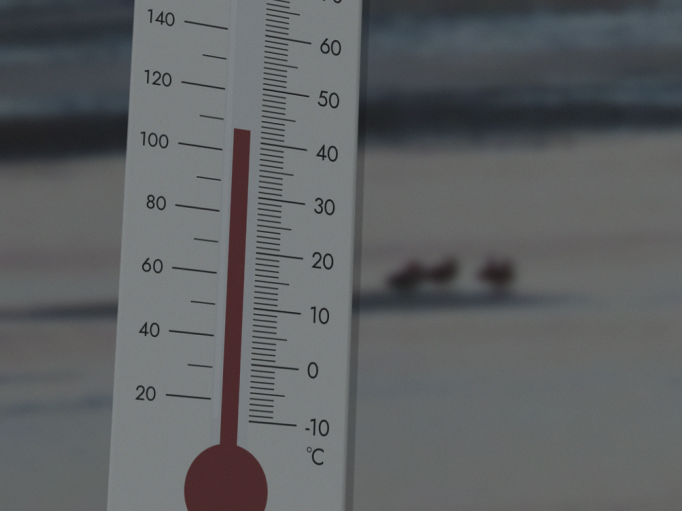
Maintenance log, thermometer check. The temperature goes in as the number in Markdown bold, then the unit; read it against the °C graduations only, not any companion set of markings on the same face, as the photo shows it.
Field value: **42** °C
